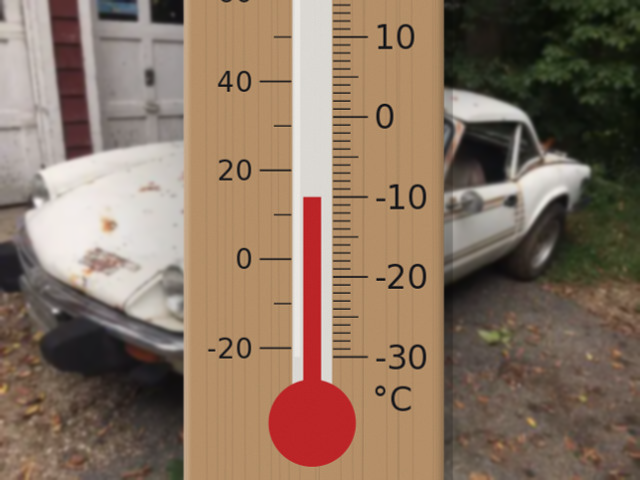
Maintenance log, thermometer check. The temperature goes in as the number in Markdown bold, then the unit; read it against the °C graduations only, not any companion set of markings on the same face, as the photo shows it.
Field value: **-10** °C
